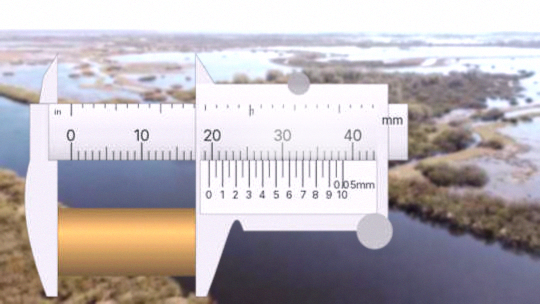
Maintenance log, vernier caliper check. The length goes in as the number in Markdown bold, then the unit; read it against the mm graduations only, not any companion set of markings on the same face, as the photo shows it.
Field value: **19.6** mm
